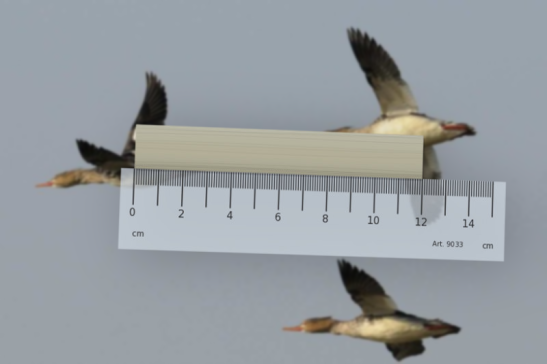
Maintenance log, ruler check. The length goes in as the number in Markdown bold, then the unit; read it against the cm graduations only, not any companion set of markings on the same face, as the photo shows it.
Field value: **12** cm
